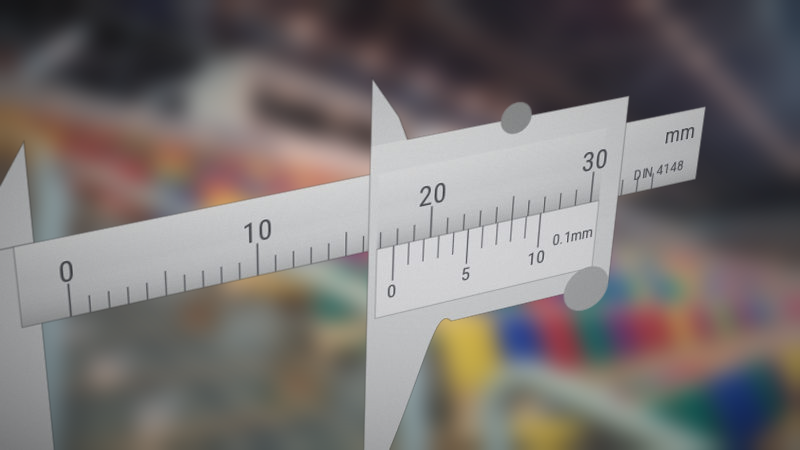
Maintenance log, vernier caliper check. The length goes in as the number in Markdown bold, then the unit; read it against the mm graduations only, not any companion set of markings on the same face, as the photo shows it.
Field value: **17.8** mm
